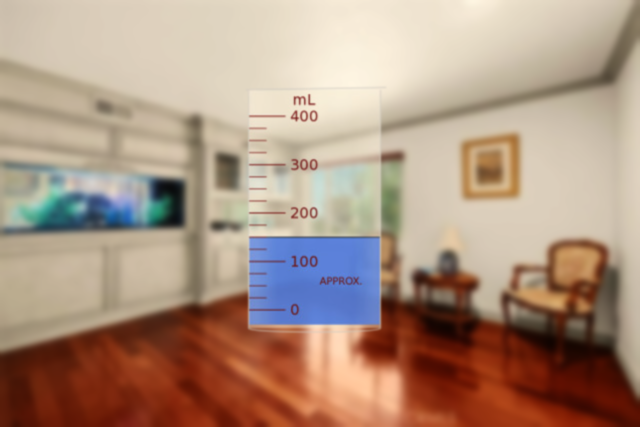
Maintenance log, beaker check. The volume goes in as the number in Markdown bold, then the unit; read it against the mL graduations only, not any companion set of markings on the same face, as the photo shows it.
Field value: **150** mL
